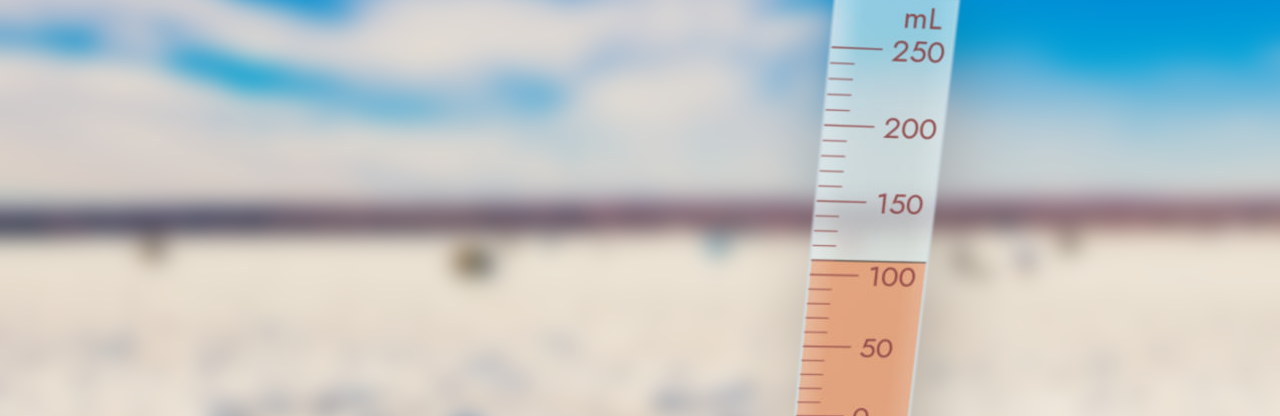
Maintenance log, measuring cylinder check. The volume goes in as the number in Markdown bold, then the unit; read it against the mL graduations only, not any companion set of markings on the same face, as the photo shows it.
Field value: **110** mL
